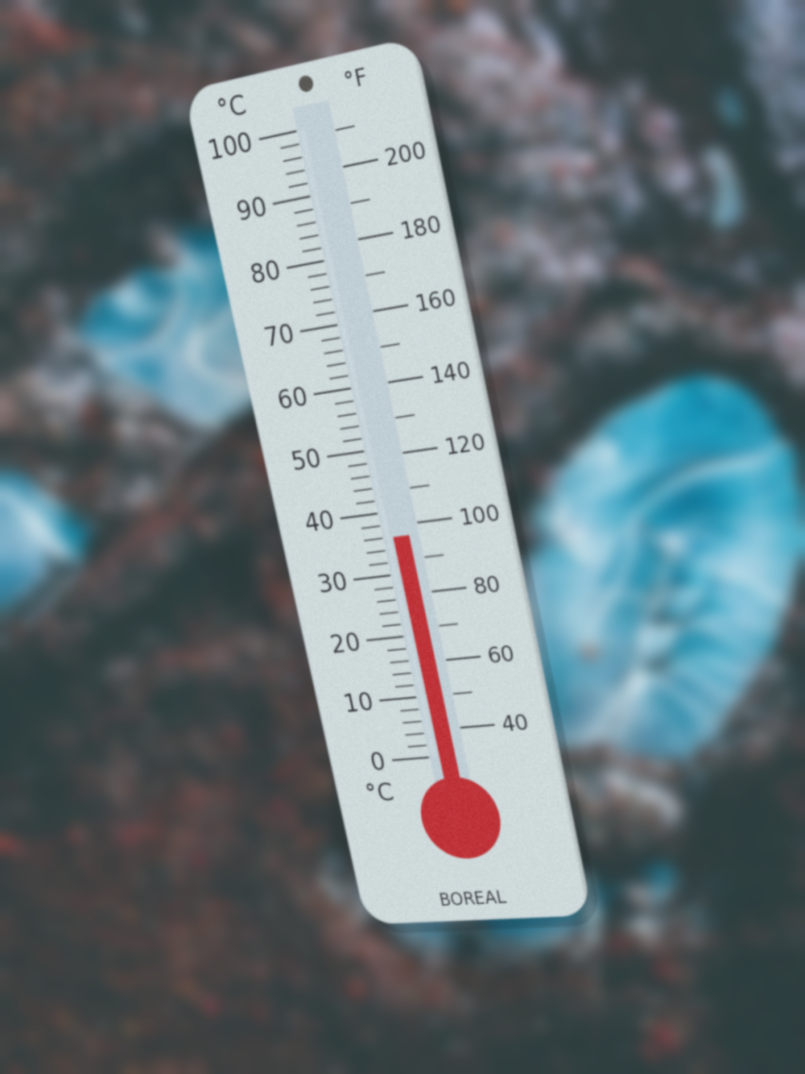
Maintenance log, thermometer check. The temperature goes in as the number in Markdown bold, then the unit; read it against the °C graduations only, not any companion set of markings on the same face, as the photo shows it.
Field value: **36** °C
